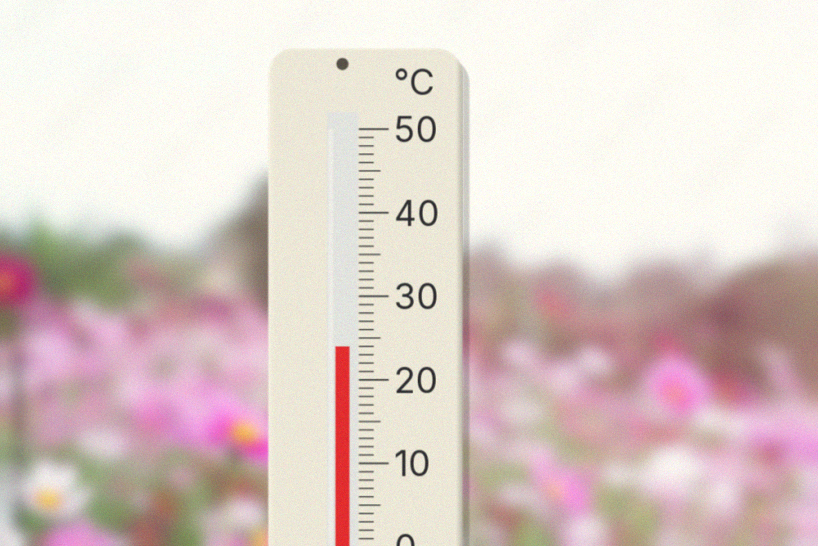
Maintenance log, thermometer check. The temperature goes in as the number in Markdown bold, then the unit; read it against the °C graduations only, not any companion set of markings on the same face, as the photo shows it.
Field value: **24** °C
